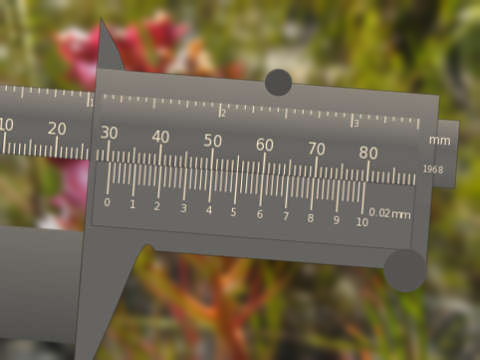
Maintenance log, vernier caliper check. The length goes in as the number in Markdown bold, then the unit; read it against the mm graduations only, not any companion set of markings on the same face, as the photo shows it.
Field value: **30.5** mm
